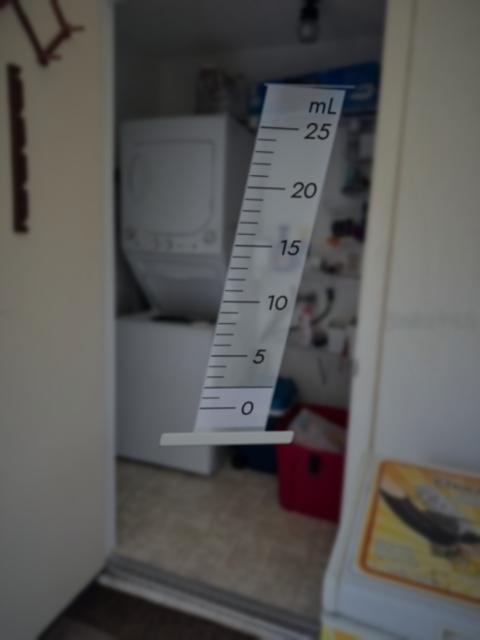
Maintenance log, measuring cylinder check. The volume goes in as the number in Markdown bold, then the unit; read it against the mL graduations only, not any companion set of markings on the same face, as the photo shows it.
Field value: **2** mL
